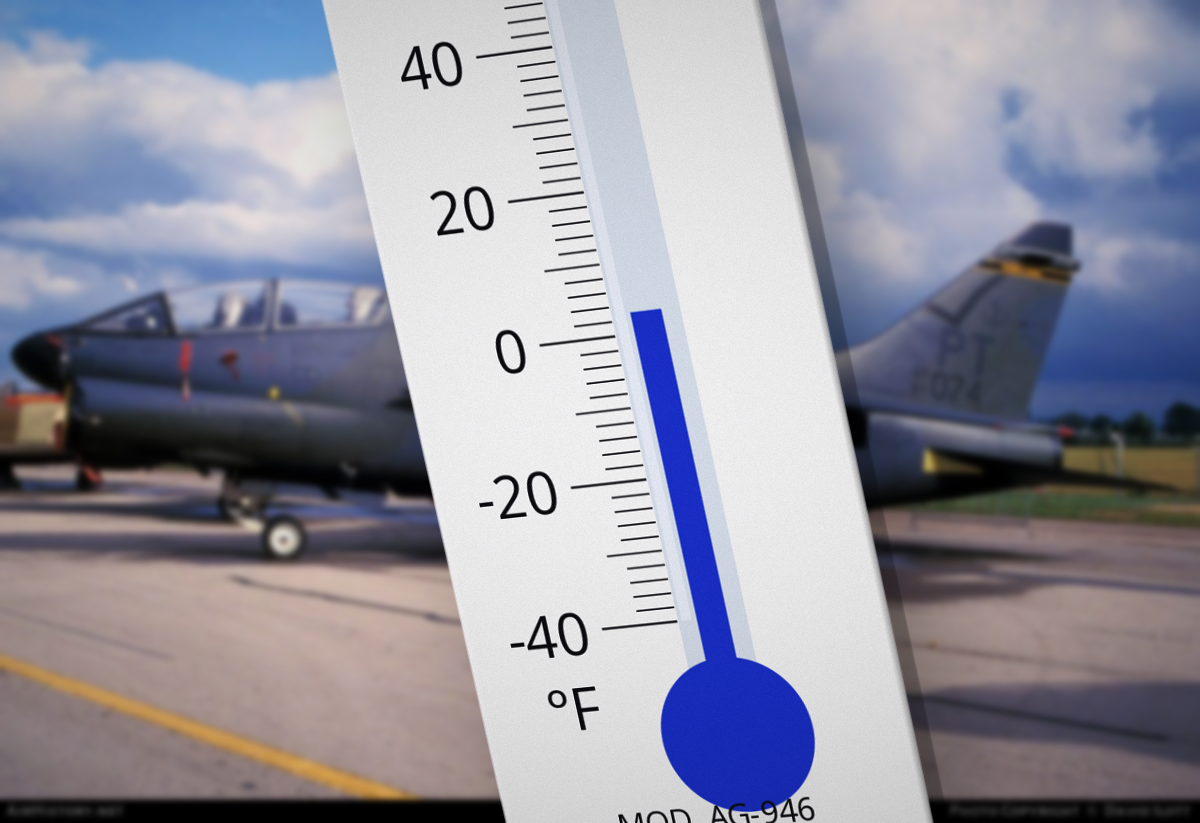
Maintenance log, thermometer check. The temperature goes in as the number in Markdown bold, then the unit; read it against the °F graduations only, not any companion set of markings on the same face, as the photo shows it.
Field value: **3** °F
